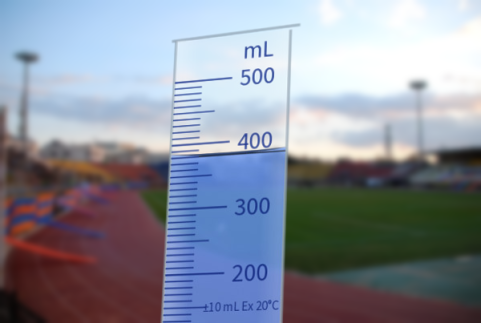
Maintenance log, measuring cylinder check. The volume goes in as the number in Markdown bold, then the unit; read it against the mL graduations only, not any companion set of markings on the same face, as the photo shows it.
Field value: **380** mL
